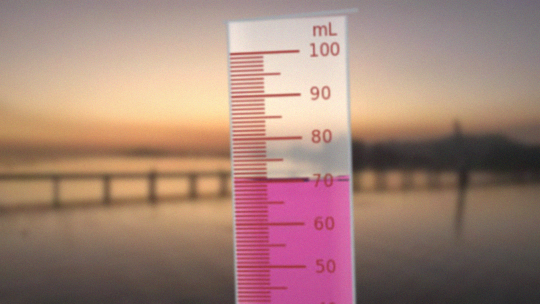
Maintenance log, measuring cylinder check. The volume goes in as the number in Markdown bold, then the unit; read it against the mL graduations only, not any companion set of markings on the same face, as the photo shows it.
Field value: **70** mL
